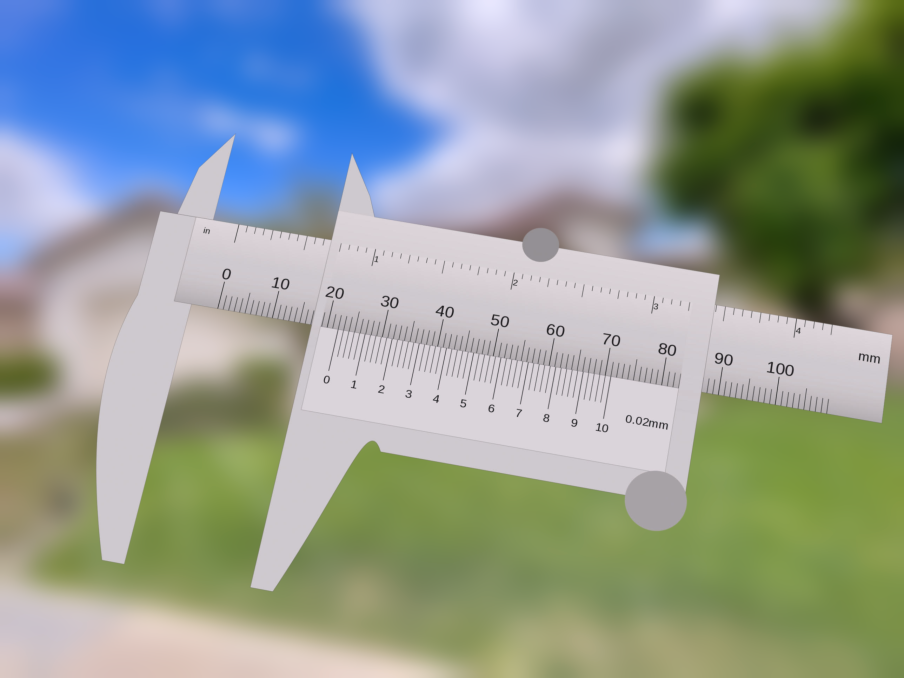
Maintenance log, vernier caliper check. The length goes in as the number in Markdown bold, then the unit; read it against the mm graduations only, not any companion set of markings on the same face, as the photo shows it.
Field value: **22.0** mm
